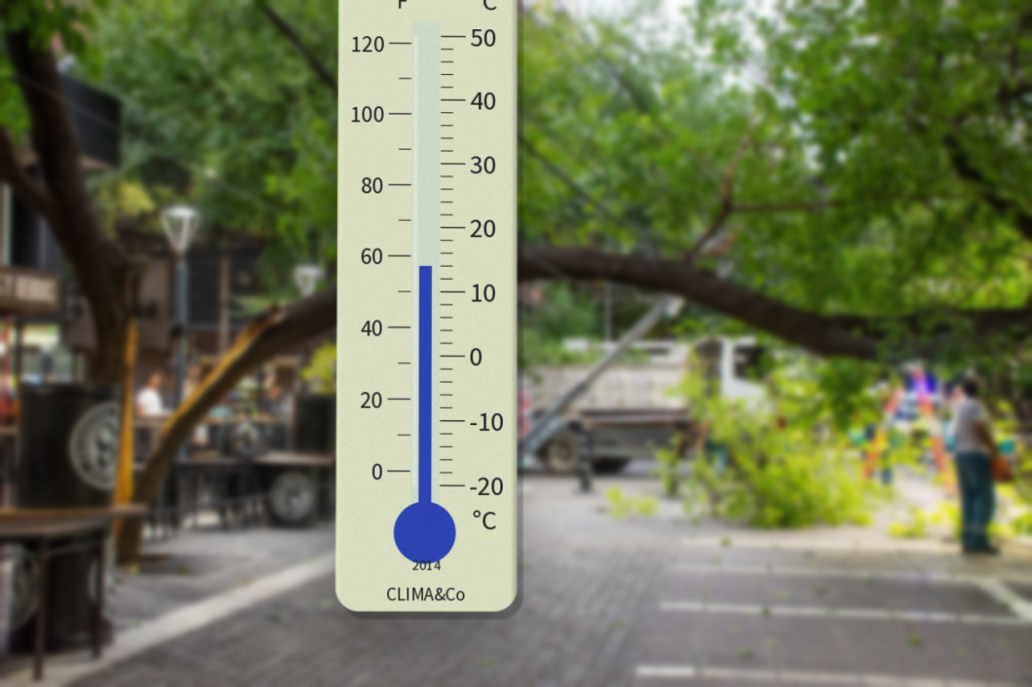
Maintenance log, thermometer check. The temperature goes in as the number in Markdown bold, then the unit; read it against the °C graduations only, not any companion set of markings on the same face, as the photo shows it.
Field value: **14** °C
